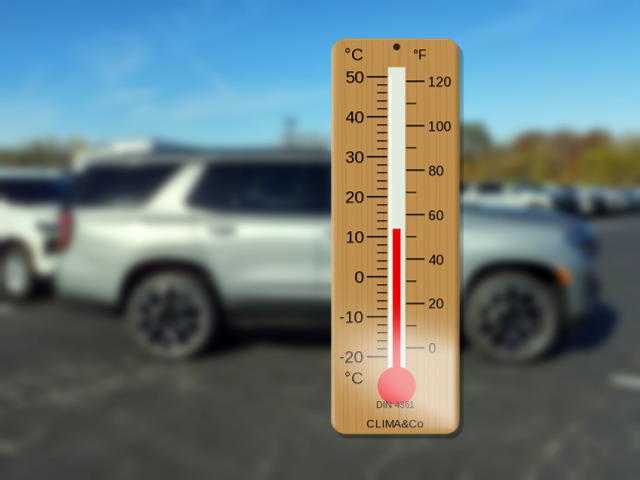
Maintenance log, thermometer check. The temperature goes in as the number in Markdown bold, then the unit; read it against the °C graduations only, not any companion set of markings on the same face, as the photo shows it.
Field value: **12** °C
